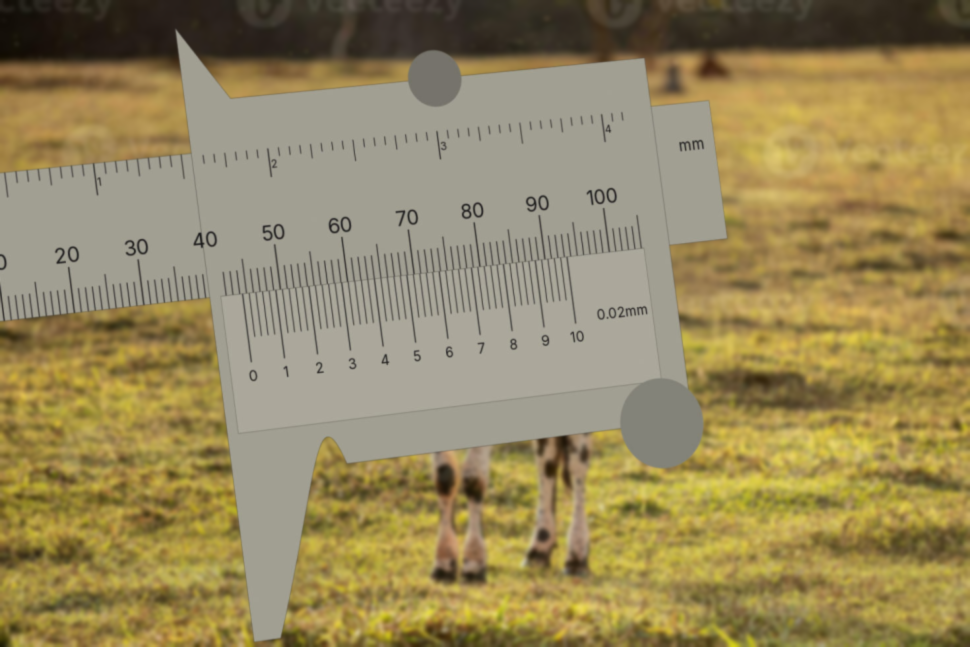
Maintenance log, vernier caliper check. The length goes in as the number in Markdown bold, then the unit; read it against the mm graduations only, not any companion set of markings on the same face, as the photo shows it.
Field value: **44.4** mm
